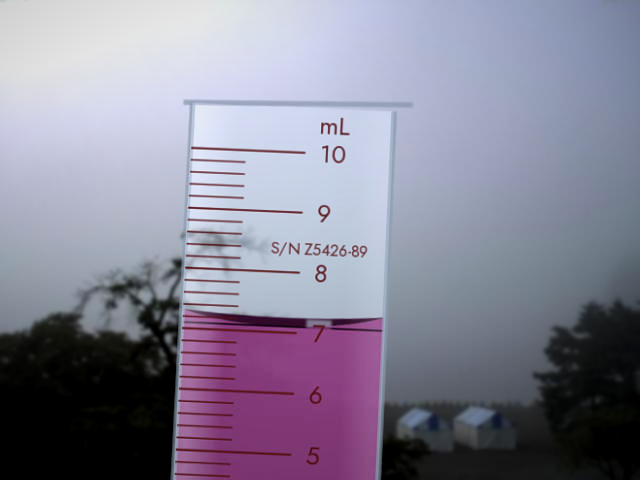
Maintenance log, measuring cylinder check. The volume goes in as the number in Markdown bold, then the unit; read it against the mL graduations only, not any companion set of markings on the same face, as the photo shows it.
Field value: **7.1** mL
